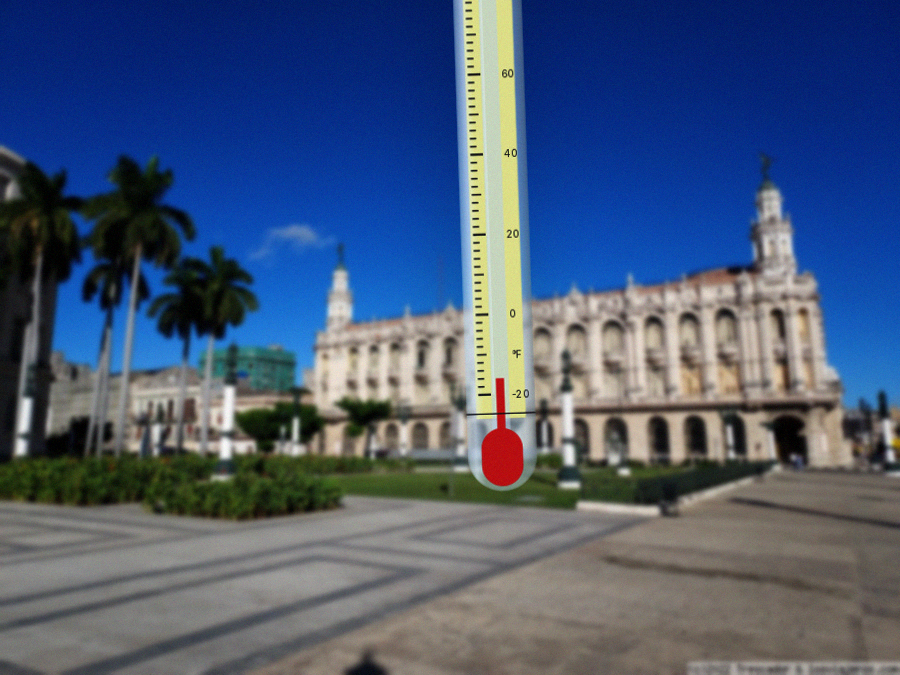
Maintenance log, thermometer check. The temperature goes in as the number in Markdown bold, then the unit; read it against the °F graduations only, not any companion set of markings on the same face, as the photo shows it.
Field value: **-16** °F
